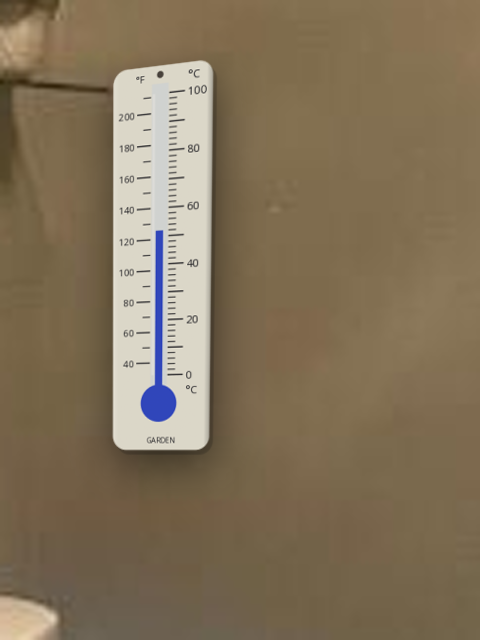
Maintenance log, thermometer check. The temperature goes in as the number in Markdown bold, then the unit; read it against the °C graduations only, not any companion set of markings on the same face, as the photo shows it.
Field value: **52** °C
